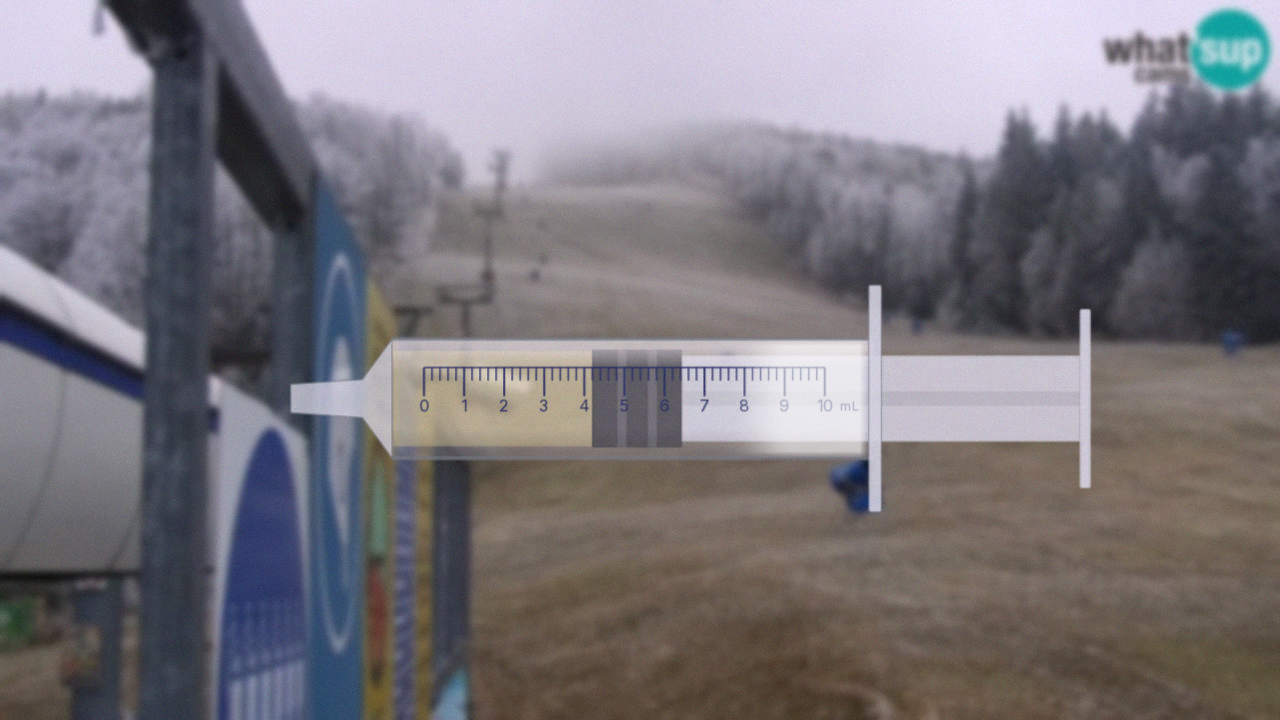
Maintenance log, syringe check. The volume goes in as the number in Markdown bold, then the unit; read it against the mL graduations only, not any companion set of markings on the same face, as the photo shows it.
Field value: **4.2** mL
